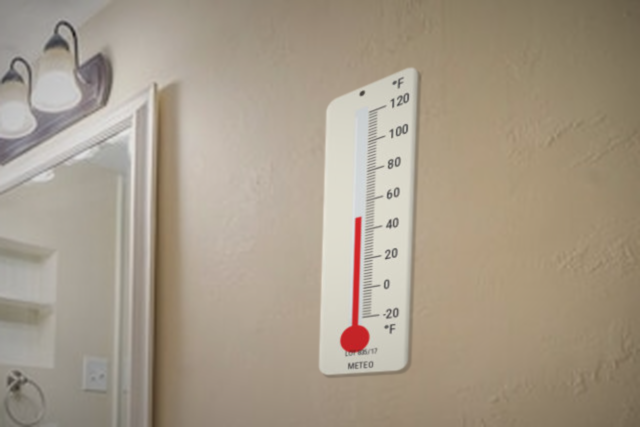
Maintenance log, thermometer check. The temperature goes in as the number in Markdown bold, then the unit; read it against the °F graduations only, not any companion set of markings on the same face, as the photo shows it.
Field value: **50** °F
